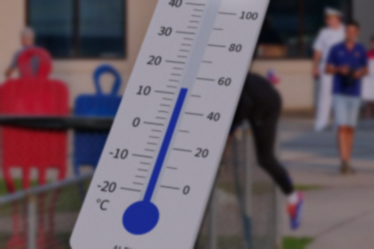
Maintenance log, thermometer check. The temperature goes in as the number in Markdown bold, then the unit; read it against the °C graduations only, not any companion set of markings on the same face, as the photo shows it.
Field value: **12** °C
